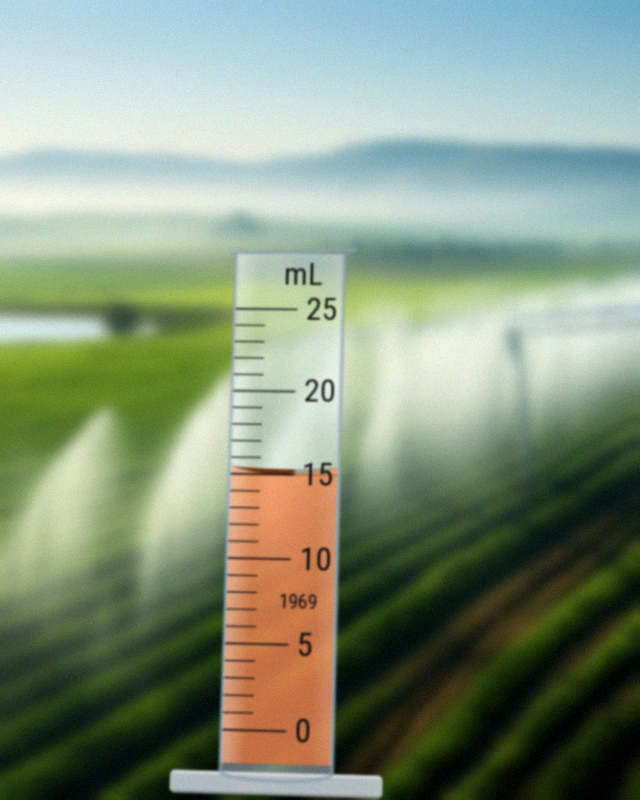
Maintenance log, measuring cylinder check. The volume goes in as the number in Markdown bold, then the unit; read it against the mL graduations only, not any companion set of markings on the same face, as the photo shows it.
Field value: **15** mL
